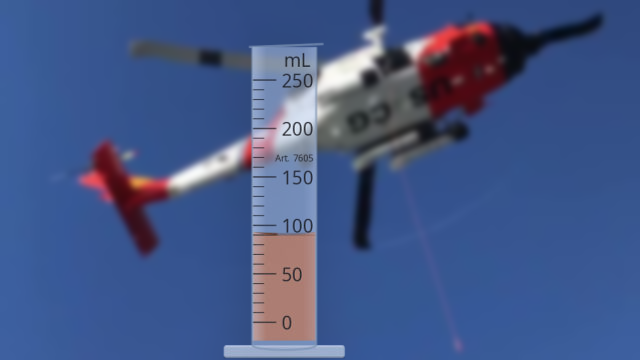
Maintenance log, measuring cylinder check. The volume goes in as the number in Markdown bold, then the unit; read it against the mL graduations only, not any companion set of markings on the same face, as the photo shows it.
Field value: **90** mL
